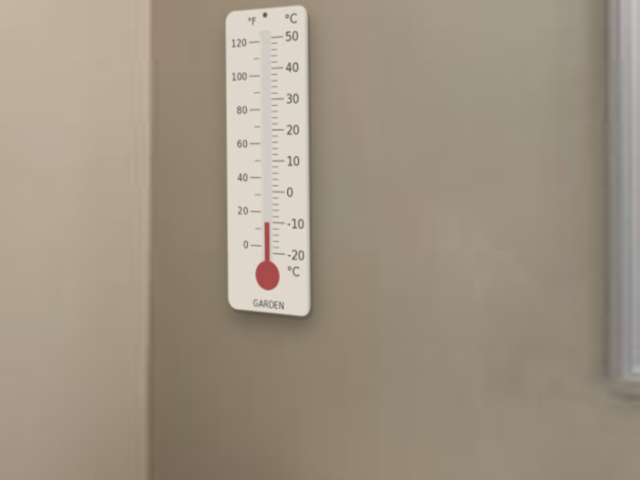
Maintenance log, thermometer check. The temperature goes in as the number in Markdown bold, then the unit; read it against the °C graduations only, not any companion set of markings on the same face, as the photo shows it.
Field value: **-10** °C
